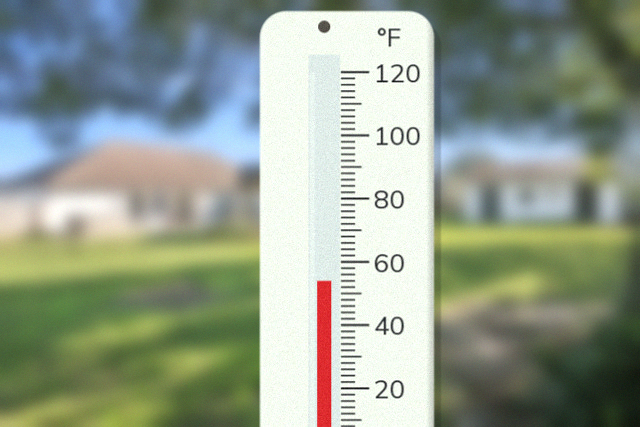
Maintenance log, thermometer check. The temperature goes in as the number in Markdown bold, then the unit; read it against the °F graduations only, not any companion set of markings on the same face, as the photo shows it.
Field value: **54** °F
